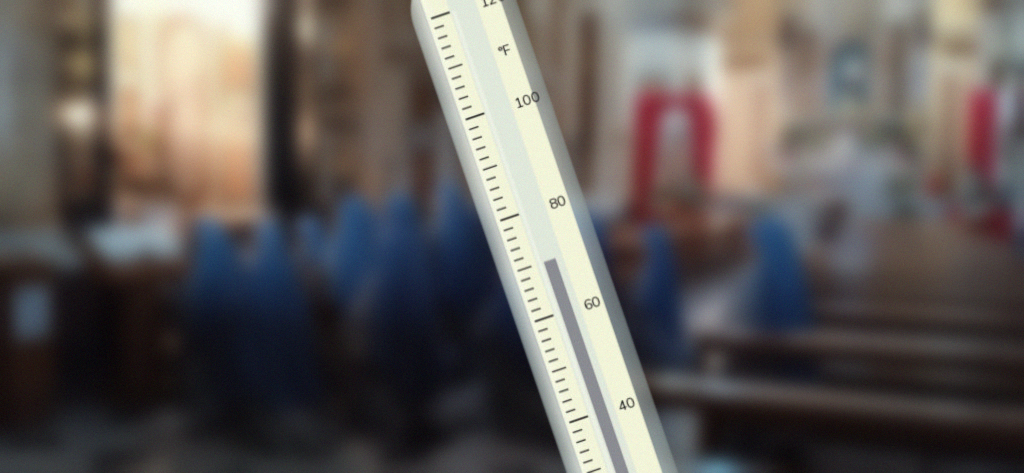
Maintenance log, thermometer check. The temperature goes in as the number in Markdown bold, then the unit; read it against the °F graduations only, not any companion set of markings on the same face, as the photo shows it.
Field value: **70** °F
